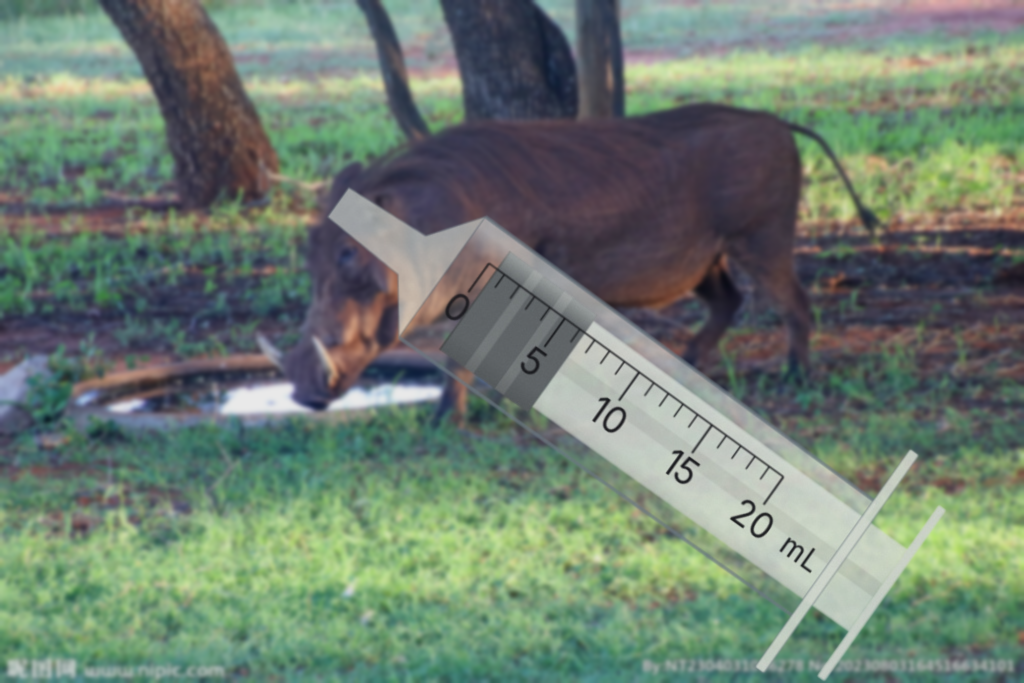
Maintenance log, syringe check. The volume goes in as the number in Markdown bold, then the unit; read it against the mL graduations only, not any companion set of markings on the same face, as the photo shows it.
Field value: **0.5** mL
